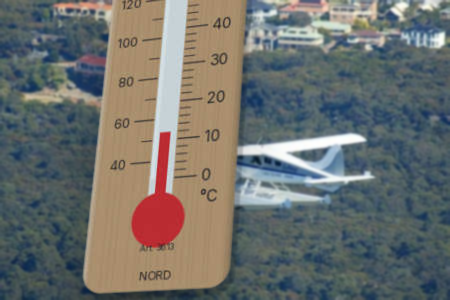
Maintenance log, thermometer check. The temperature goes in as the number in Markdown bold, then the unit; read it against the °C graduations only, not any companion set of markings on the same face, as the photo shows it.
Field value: **12** °C
